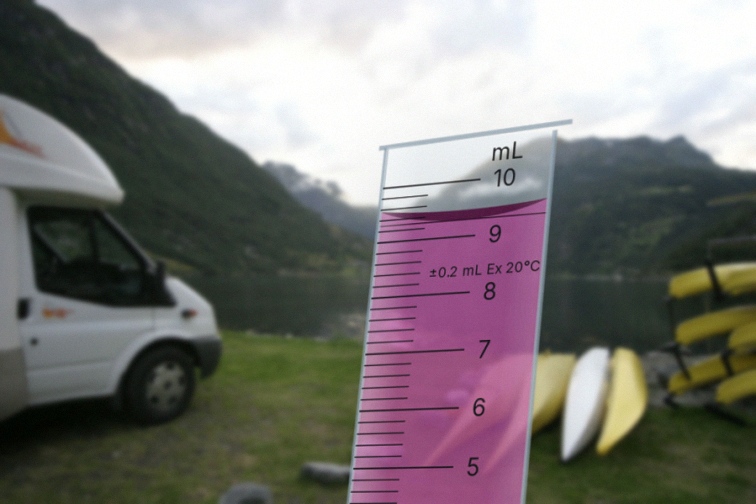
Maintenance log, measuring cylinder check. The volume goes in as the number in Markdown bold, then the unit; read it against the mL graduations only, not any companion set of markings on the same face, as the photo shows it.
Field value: **9.3** mL
